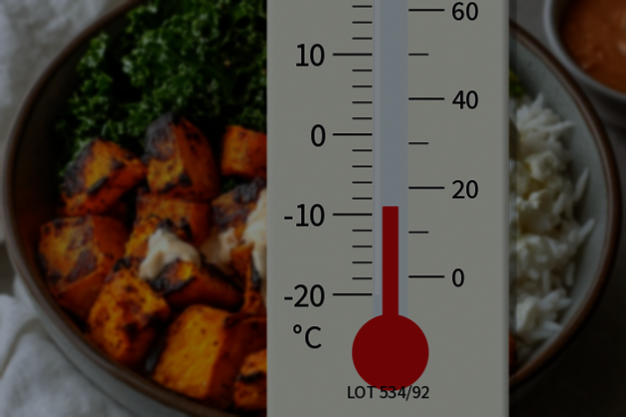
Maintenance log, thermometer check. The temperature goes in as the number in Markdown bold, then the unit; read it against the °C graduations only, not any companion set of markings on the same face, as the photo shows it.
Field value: **-9** °C
